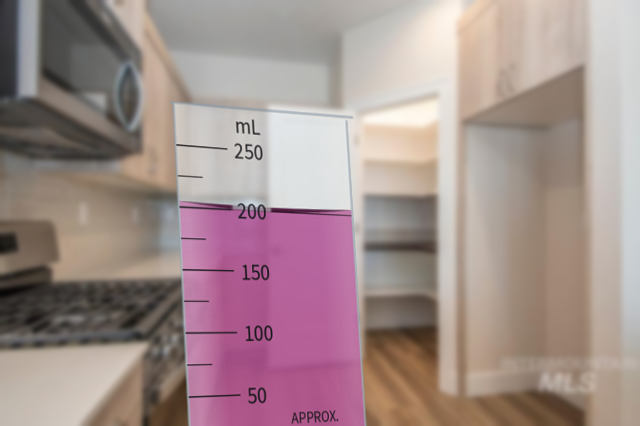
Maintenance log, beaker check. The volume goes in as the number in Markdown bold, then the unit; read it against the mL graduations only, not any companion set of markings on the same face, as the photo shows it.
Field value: **200** mL
